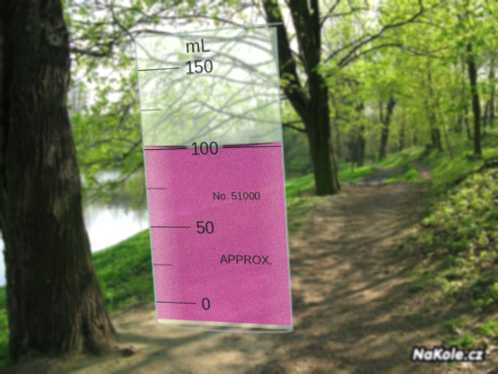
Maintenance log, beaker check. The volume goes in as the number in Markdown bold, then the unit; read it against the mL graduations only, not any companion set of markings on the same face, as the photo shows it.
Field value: **100** mL
